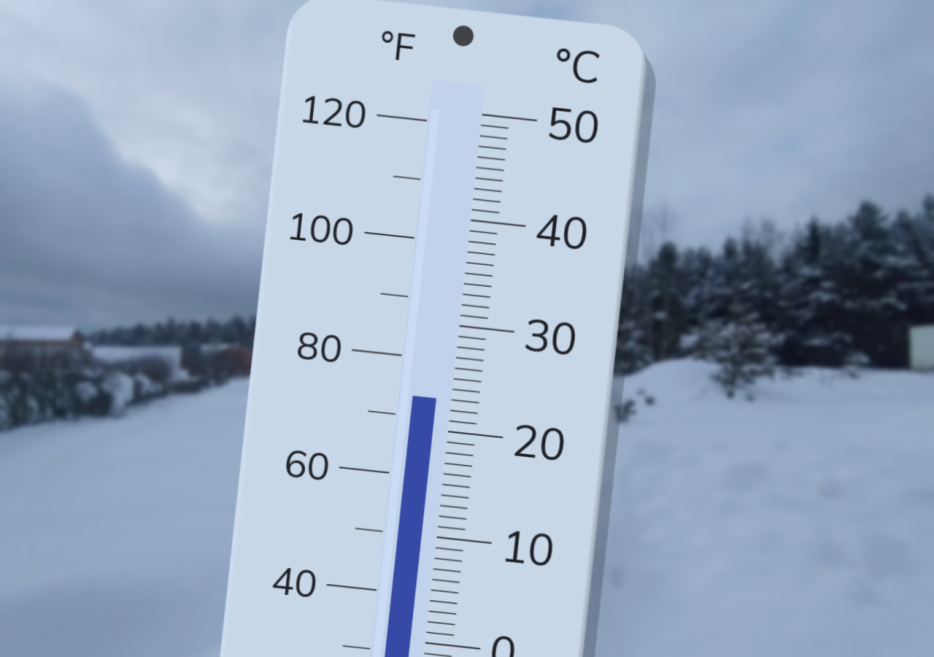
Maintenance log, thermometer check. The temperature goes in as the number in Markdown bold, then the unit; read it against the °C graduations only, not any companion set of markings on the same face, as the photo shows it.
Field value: **23** °C
